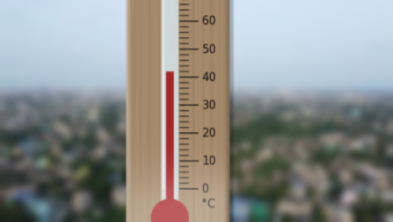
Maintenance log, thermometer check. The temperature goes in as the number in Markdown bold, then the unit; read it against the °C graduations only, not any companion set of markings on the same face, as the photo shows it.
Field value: **42** °C
